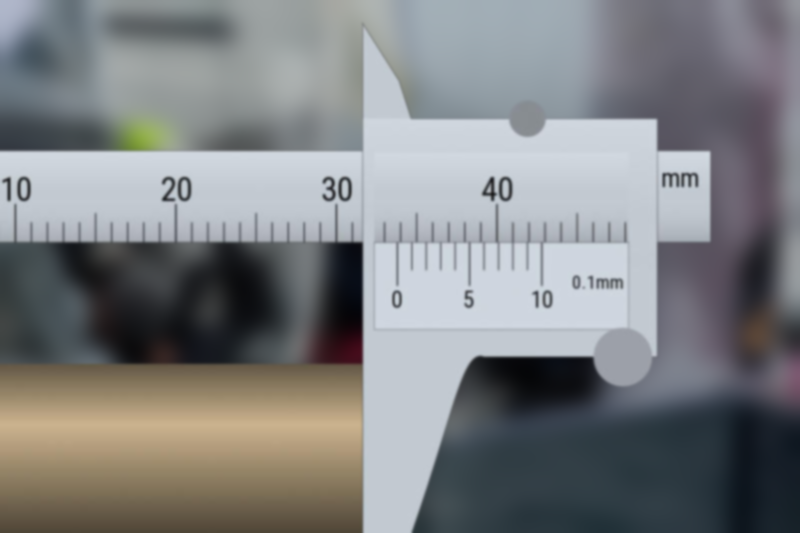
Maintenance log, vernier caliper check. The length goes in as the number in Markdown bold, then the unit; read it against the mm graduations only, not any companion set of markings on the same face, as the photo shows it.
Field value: **33.8** mm
